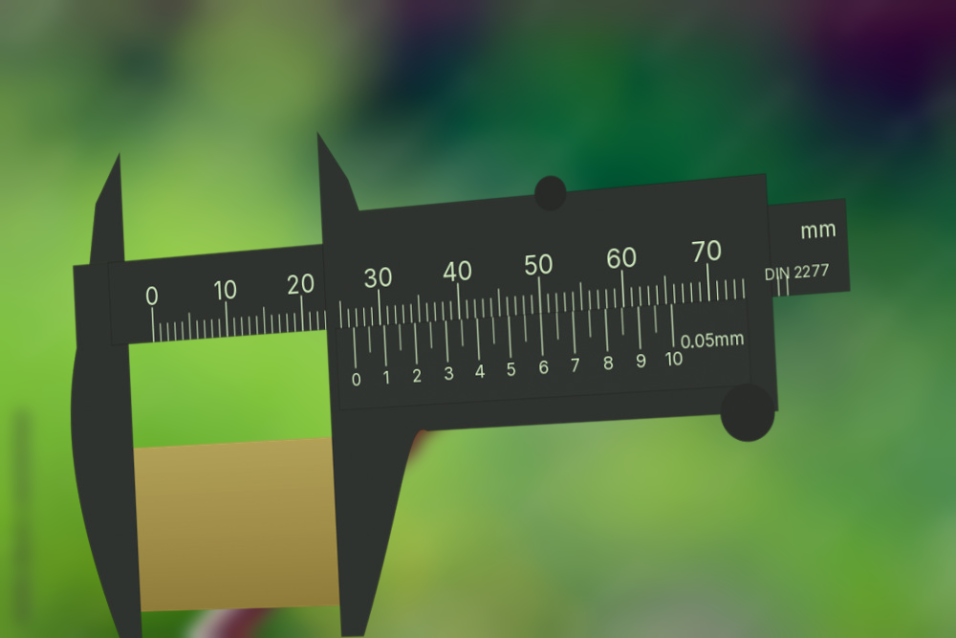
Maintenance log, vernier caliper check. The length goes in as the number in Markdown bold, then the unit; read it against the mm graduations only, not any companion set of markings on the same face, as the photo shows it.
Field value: **26.6** mm
